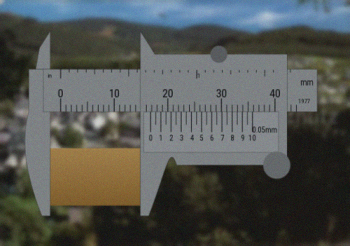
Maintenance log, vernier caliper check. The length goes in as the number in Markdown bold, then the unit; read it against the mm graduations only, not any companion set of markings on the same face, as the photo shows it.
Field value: **16.8** mm
